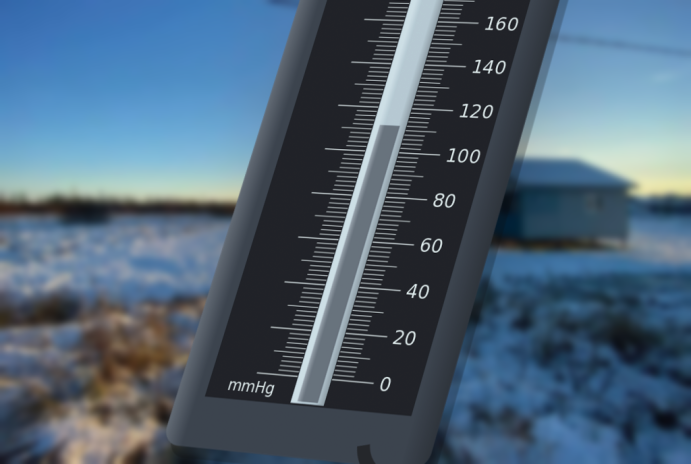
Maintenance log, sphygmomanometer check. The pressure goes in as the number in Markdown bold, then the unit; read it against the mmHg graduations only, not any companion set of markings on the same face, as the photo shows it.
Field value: **112** mmHg
